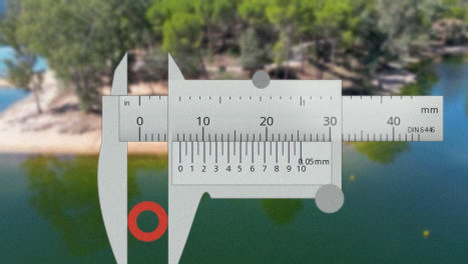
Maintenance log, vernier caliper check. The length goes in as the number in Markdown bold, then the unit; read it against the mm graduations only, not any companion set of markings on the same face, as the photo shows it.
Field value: **6.4** mm
